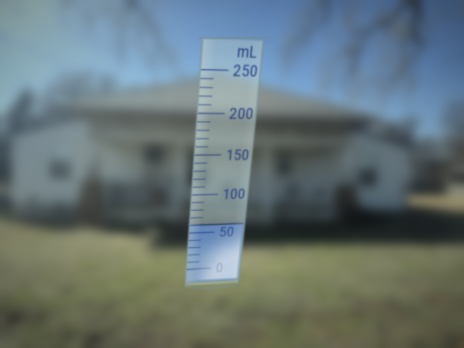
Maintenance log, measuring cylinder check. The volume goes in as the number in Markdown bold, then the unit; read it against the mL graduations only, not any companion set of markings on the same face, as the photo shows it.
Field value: **60** mL
